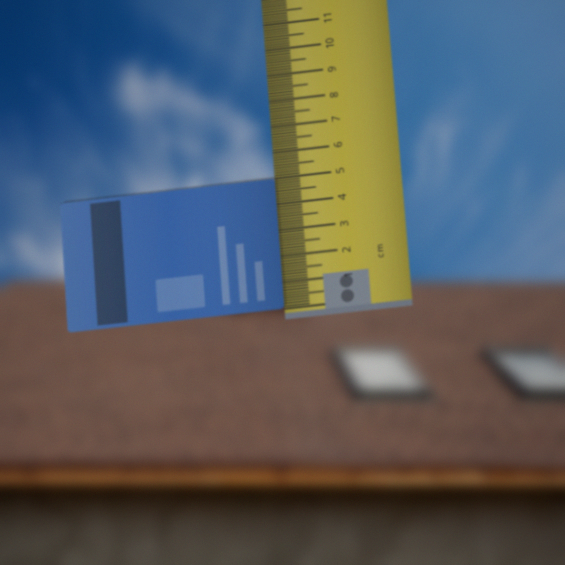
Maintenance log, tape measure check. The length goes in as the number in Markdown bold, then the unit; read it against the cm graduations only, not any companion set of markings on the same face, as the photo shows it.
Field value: **5** cm
